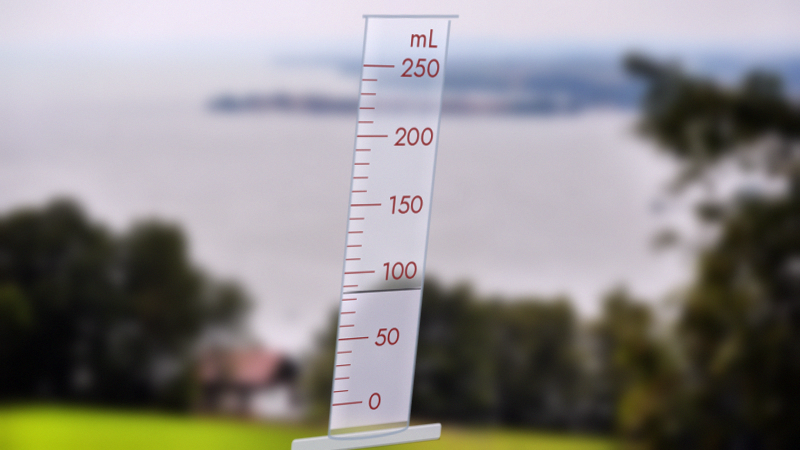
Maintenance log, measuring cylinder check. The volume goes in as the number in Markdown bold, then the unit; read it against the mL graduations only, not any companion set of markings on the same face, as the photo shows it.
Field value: **85** mL
